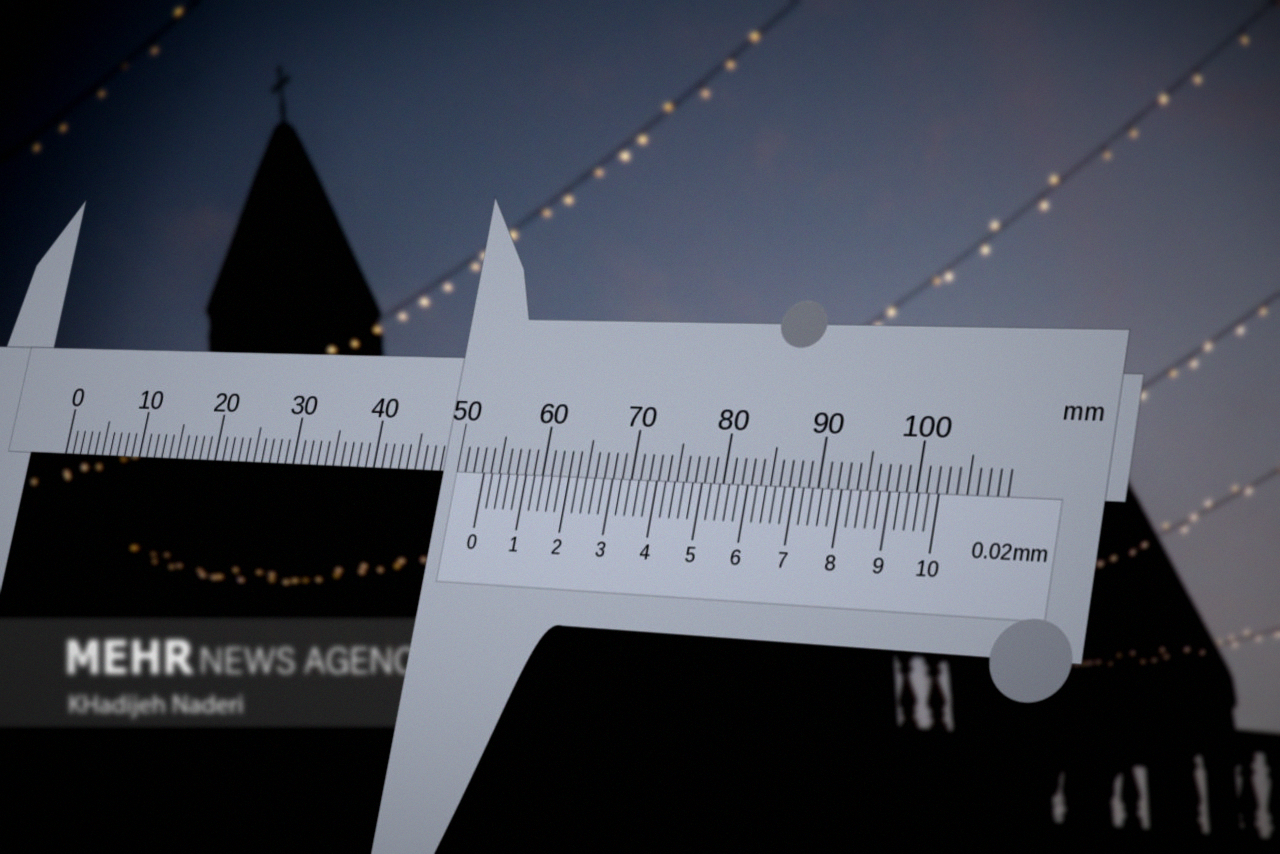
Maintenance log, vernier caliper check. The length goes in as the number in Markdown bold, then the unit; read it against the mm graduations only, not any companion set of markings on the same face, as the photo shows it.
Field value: **53.2** mm
